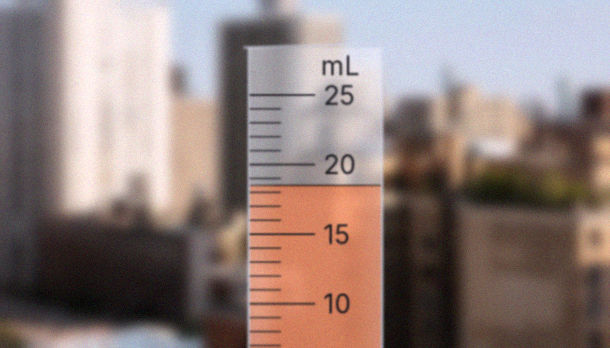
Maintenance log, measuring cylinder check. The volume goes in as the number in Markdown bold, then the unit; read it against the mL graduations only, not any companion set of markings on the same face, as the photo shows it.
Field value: **18.5** mL
